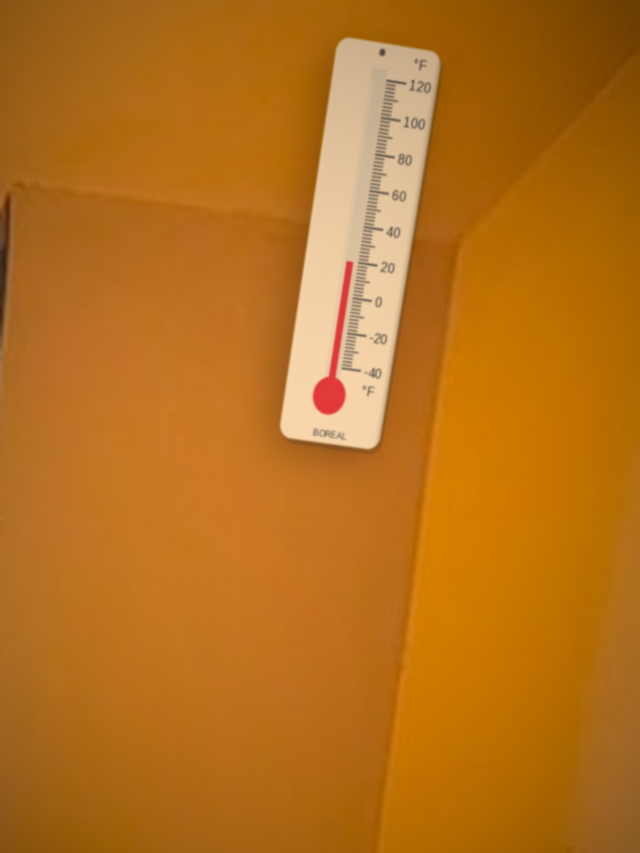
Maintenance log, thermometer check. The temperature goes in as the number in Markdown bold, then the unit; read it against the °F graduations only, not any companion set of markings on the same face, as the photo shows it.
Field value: **20** °F
